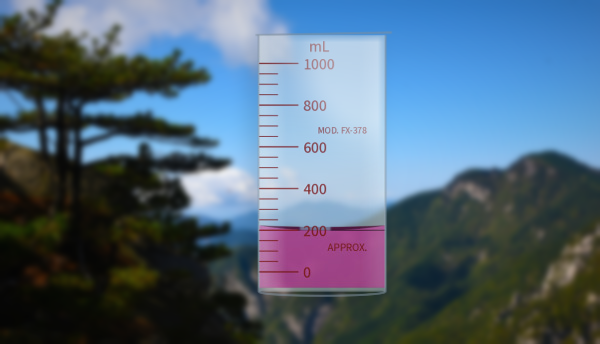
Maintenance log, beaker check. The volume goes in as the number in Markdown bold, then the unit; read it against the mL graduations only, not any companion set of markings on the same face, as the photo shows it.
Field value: **200** mL
